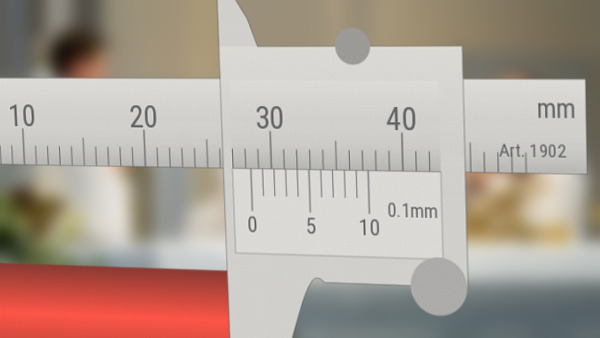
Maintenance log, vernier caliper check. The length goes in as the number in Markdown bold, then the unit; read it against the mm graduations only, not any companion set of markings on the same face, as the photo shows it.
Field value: **28.4** mm
